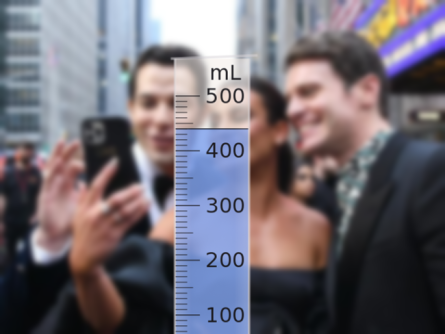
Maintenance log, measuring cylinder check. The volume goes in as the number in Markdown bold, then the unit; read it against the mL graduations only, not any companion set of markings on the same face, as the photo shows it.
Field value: **440** mL
